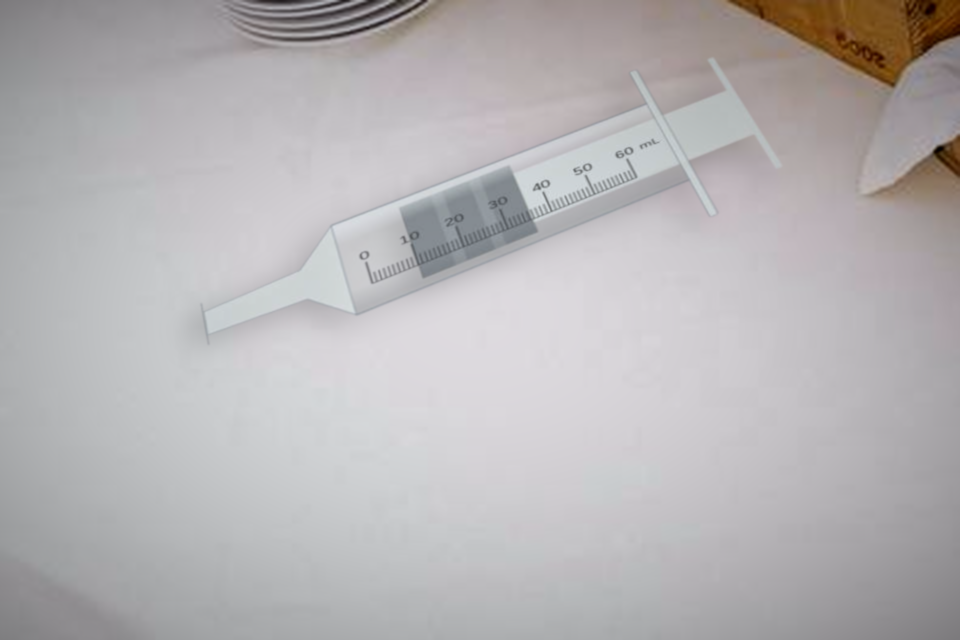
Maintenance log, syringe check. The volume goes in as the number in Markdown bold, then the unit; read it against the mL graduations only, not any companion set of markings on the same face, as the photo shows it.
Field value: **10** mL
